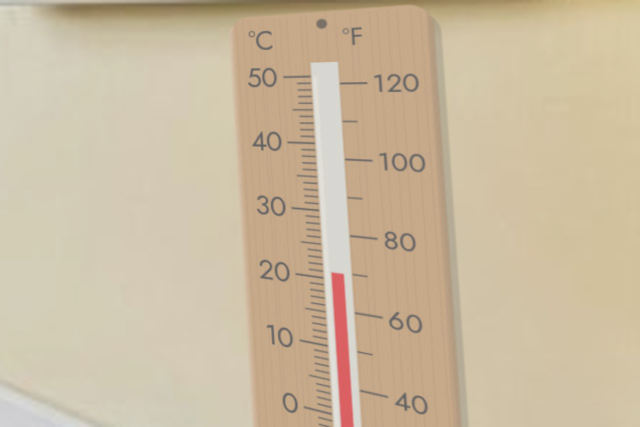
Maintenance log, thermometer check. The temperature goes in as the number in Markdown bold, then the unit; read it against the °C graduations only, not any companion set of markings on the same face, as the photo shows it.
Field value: **21** °C
